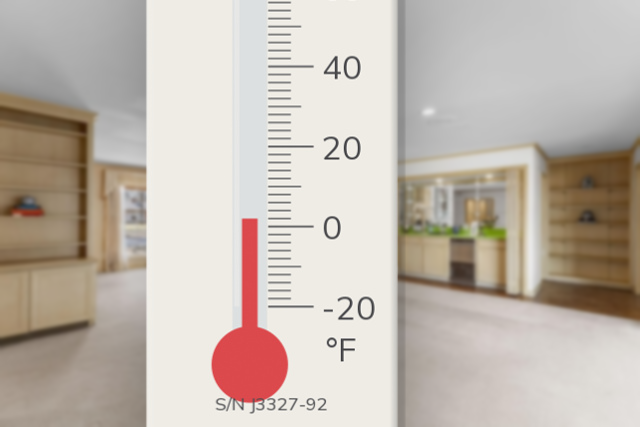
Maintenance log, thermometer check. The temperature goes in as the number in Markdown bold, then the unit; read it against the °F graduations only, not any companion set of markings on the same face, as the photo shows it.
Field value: **2** °F
